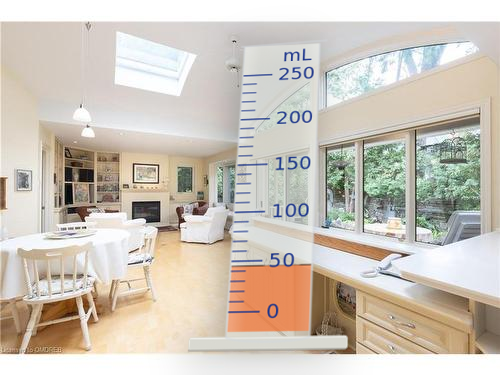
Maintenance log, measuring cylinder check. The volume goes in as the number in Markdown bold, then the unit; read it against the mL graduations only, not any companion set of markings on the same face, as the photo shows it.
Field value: **45** mL
